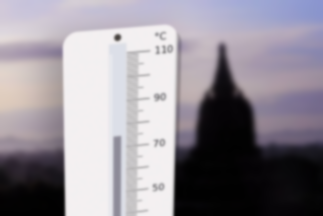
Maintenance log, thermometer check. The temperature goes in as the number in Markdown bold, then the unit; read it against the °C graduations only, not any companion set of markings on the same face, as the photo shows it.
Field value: **75** °C
